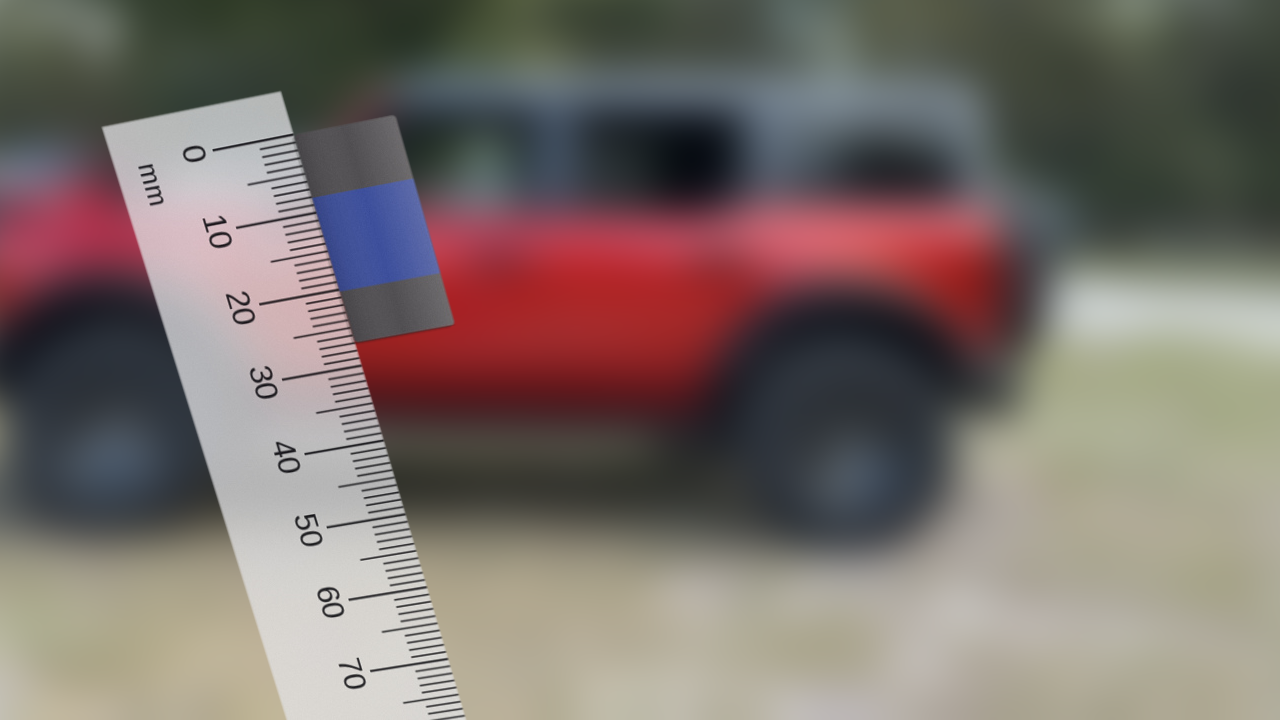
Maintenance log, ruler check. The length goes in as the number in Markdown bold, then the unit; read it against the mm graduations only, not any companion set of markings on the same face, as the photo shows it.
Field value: **27** mm
